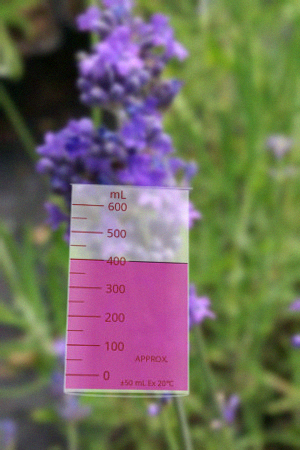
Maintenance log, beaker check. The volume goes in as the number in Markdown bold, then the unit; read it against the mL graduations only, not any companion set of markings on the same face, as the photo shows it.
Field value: **400** mL
